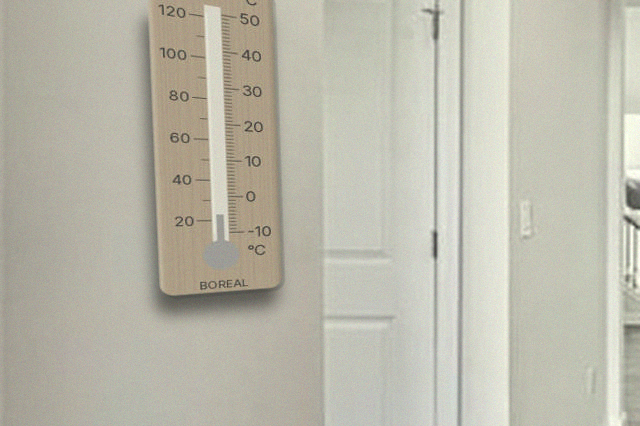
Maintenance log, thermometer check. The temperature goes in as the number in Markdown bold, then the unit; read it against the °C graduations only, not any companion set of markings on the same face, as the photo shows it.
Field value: **-5** °C
